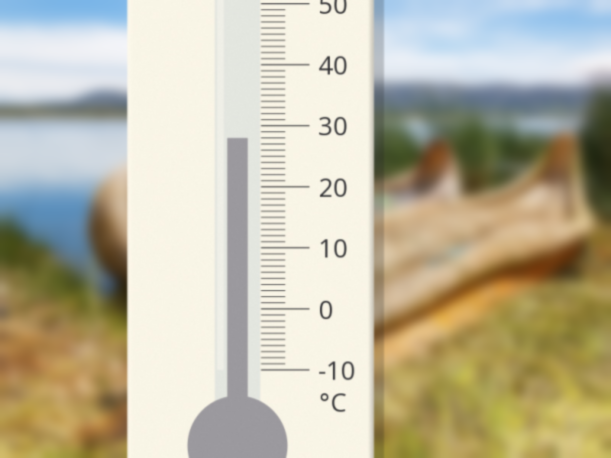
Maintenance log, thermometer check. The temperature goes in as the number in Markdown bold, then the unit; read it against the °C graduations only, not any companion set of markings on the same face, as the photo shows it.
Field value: **28** °C
